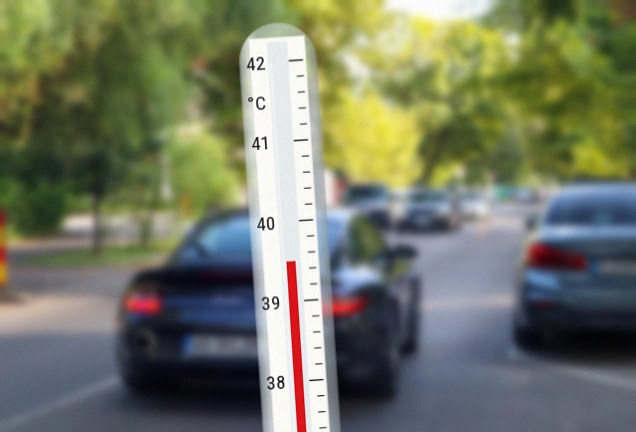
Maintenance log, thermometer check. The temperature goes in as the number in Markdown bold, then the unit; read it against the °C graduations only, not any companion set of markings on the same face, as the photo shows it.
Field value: **39.5** °C
